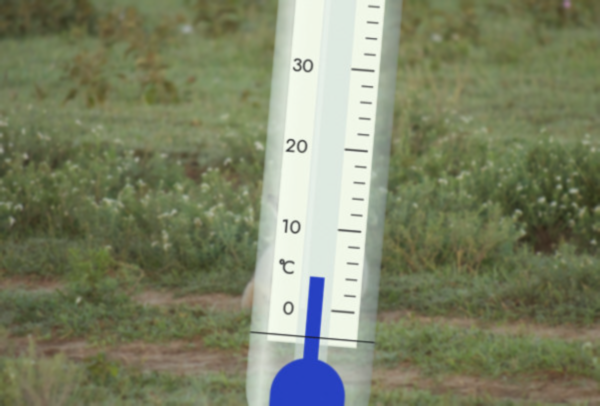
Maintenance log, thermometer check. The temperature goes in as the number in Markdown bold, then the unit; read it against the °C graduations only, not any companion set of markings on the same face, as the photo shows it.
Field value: **4** °C
